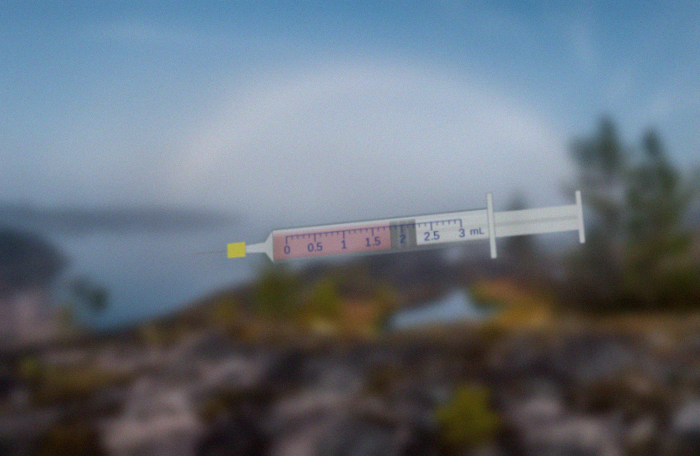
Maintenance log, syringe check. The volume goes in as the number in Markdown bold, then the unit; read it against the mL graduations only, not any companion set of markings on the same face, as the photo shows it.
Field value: **1.8** mL
